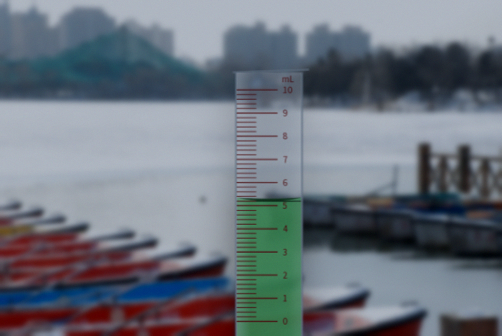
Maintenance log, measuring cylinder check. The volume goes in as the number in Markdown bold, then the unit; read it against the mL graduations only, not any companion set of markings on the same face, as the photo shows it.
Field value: **5.2** mL
